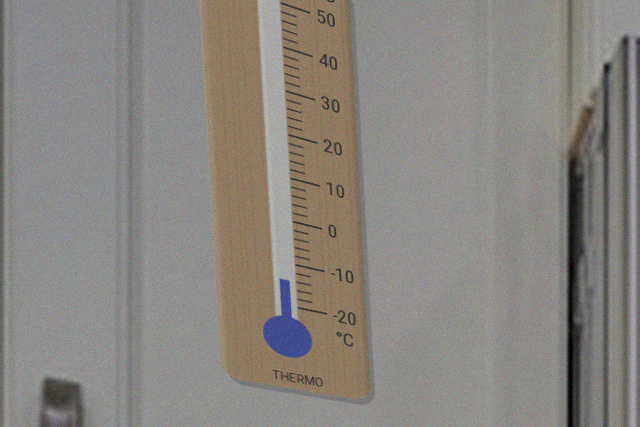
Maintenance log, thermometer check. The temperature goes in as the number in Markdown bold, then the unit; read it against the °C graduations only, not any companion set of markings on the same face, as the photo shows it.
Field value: **-14** °C
